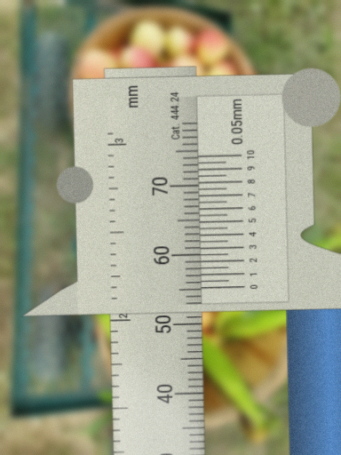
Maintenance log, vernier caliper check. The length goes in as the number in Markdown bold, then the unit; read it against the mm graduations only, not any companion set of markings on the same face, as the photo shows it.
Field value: **55.2** mm
